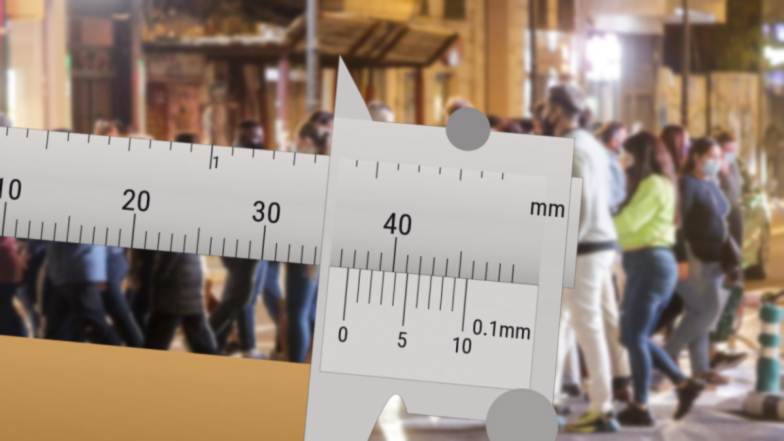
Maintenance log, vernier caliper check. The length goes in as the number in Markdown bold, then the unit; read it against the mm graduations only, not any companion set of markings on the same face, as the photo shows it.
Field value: **36.6** mm
